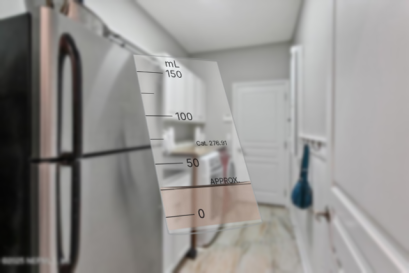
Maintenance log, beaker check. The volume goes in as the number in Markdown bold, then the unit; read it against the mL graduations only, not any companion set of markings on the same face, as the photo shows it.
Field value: **25** mL
